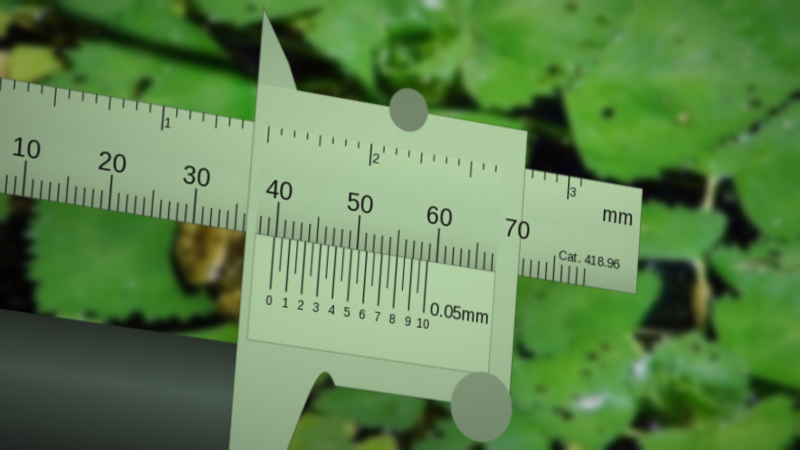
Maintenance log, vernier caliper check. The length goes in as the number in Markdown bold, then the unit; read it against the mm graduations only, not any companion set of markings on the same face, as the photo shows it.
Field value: **39.8** mm
